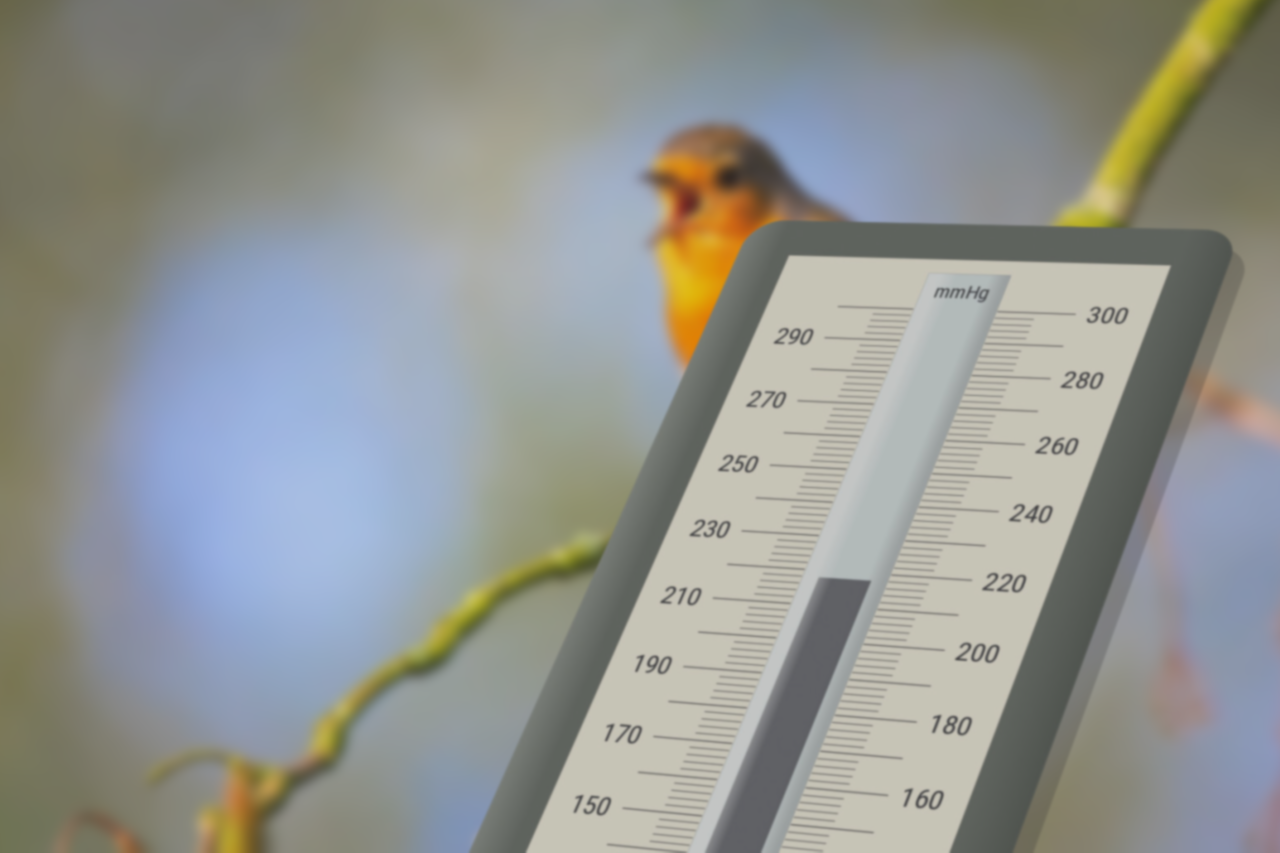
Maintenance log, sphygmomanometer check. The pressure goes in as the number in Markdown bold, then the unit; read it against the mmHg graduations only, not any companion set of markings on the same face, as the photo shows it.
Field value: **218** mmHg
